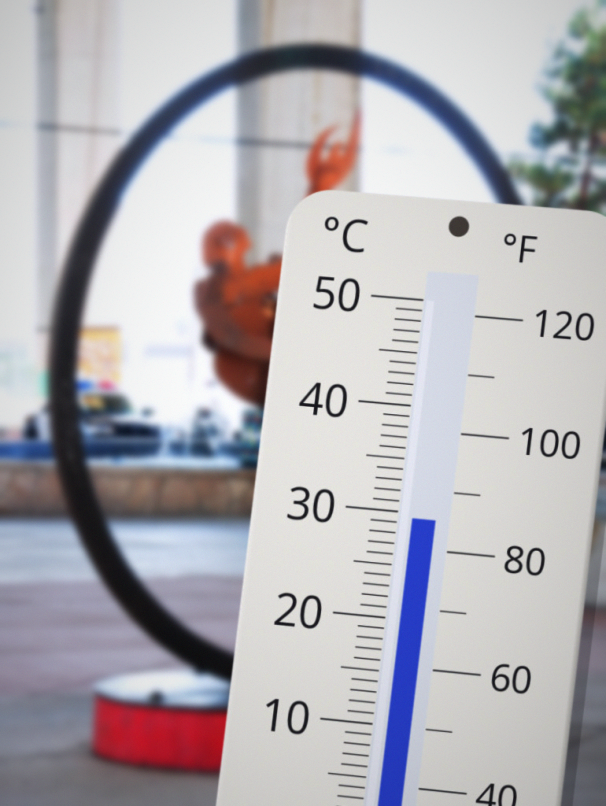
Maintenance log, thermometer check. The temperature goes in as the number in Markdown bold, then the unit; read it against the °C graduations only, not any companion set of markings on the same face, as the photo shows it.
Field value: **29.5** °C
